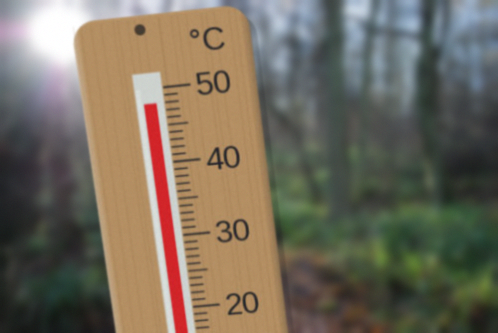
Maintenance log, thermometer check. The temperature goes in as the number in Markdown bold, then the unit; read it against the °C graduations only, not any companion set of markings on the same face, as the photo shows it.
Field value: **48** °C
